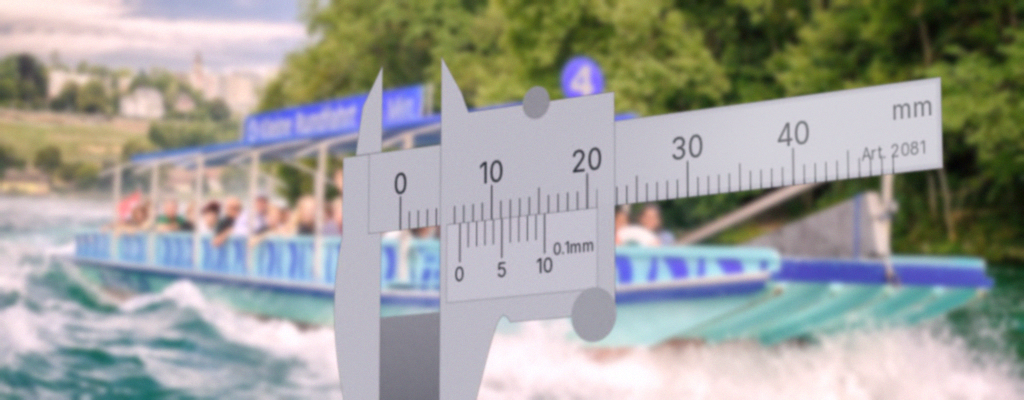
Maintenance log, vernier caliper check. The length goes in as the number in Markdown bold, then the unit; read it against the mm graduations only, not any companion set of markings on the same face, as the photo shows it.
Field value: **6.6** mm
